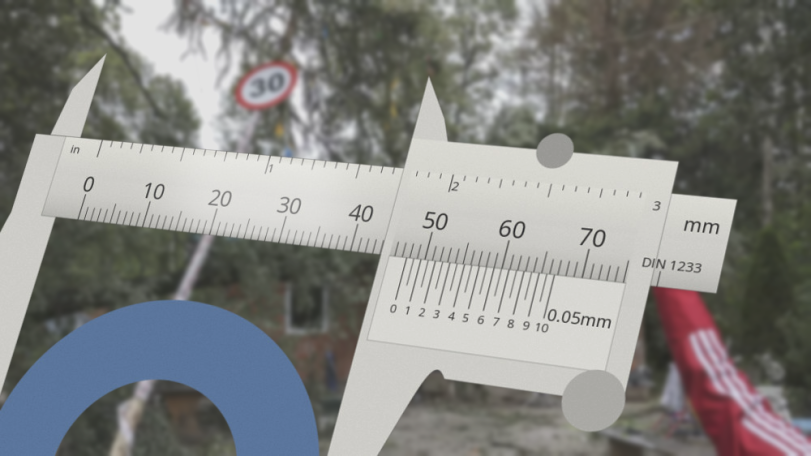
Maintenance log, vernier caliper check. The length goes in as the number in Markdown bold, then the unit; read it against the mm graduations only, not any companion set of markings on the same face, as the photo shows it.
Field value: **47.6** mm
